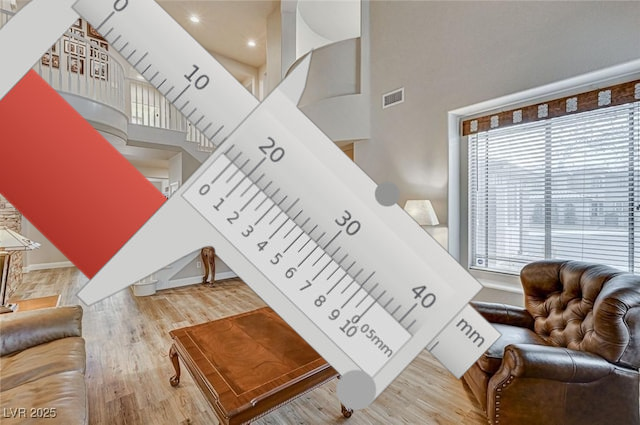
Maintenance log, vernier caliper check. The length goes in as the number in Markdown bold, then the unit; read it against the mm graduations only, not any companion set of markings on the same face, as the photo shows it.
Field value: **18.0** mm
